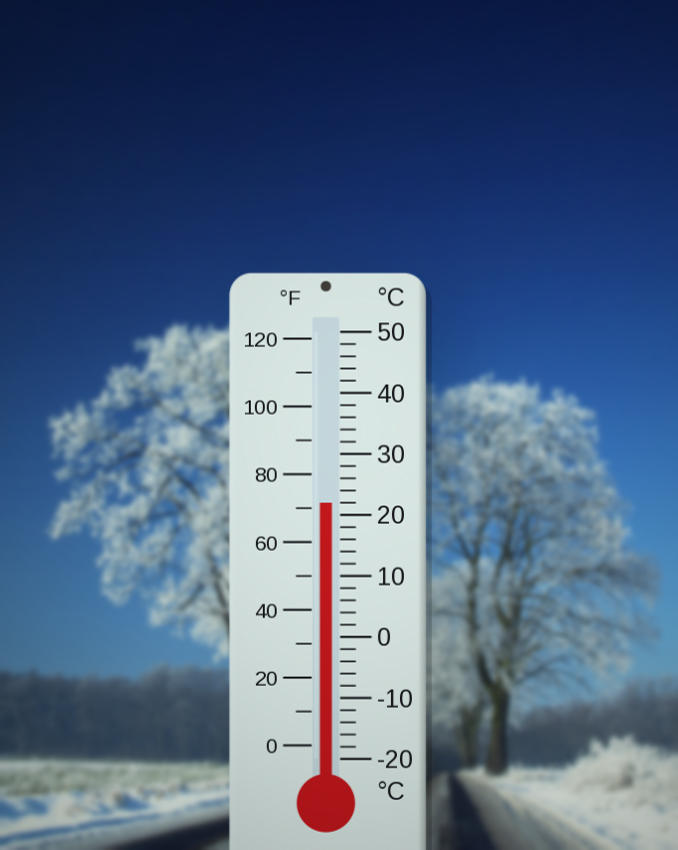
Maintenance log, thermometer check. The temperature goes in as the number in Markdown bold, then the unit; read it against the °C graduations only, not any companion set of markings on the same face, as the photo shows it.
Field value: **22** °C
